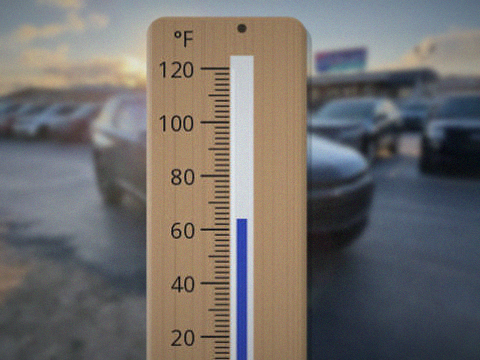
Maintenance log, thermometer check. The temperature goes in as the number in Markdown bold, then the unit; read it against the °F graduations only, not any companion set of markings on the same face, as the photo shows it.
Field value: **64** °F
